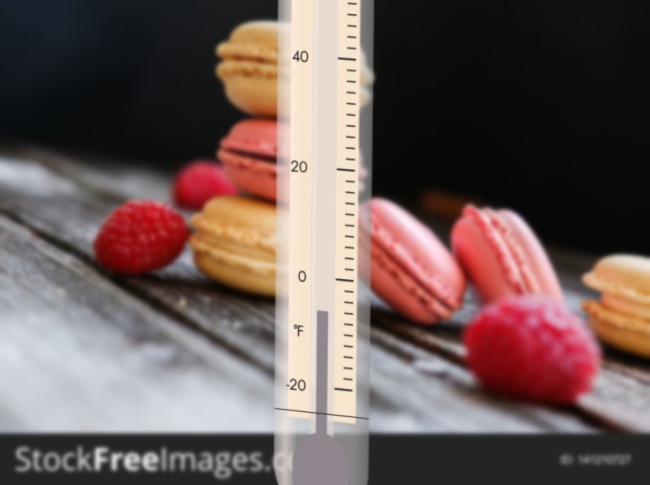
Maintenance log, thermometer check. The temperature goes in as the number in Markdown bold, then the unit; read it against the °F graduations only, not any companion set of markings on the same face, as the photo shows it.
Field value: **-6** °F
